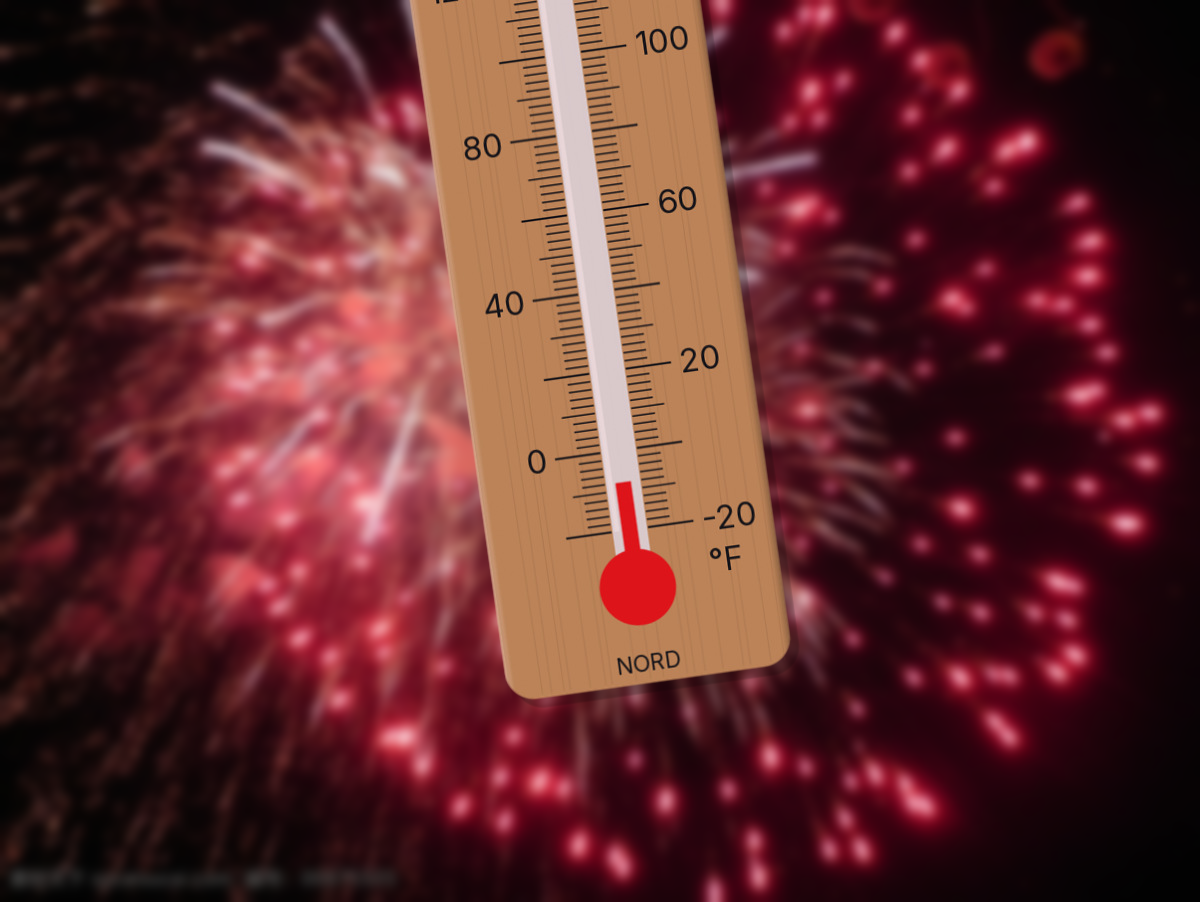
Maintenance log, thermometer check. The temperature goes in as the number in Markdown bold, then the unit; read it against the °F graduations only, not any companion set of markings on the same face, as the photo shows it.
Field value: **-8** °F
